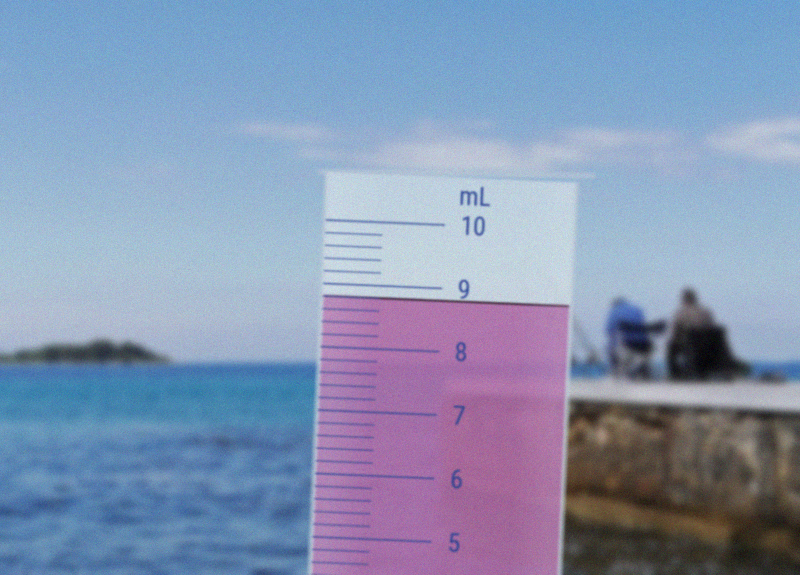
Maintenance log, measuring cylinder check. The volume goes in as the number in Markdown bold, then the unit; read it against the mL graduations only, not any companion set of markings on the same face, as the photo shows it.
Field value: **8.8** mL
